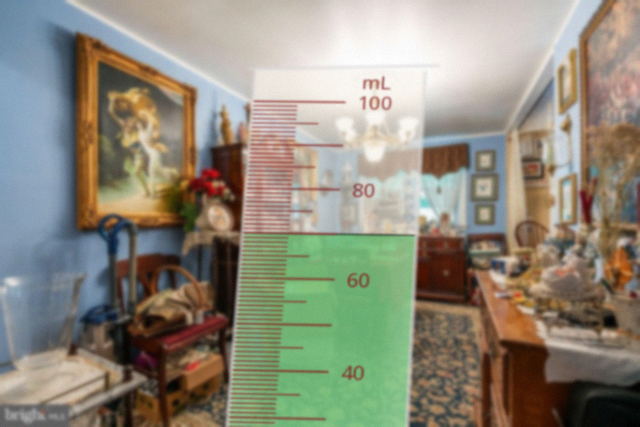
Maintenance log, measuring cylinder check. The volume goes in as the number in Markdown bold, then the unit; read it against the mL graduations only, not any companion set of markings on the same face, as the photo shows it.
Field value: **70** mL
